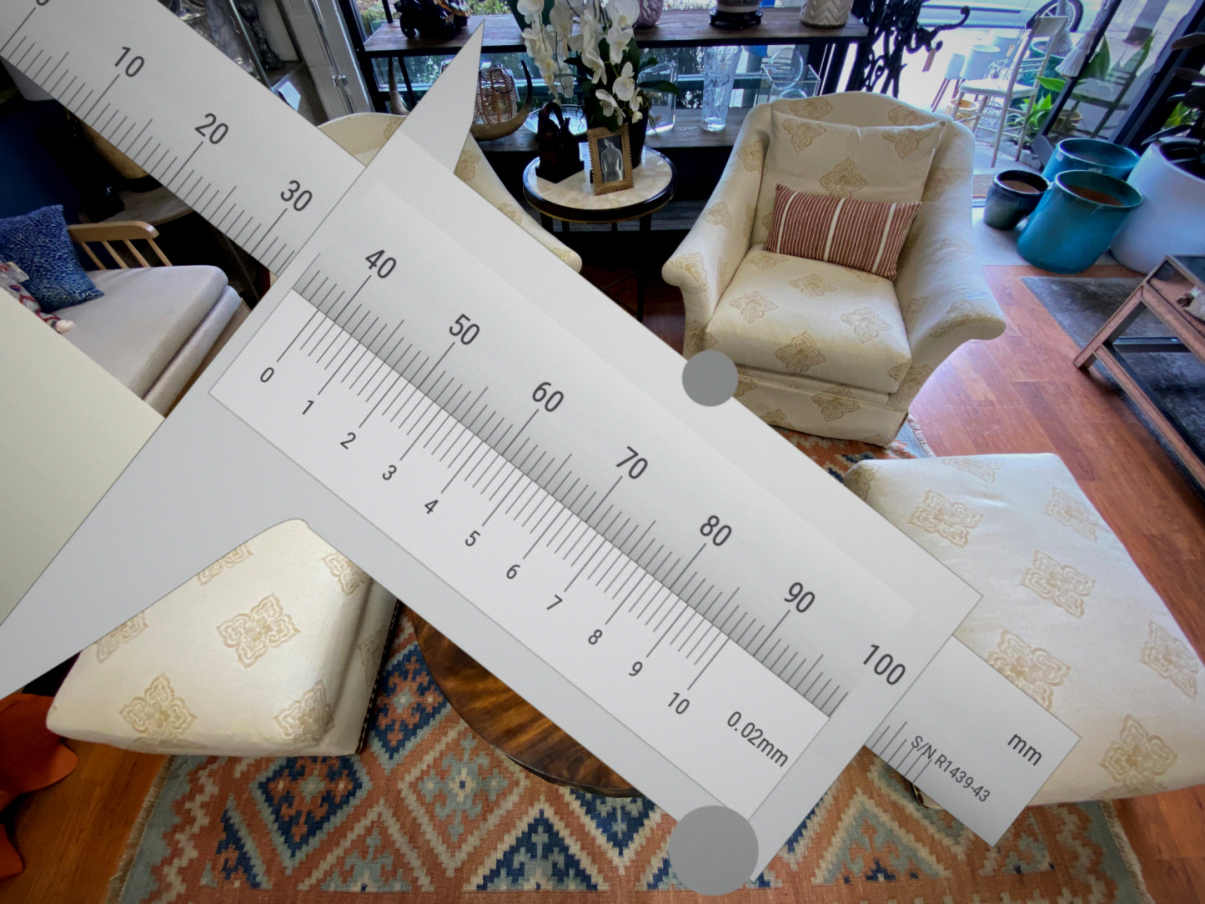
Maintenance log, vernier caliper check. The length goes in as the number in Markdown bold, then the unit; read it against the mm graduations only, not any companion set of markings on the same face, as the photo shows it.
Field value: **38.2** mm
